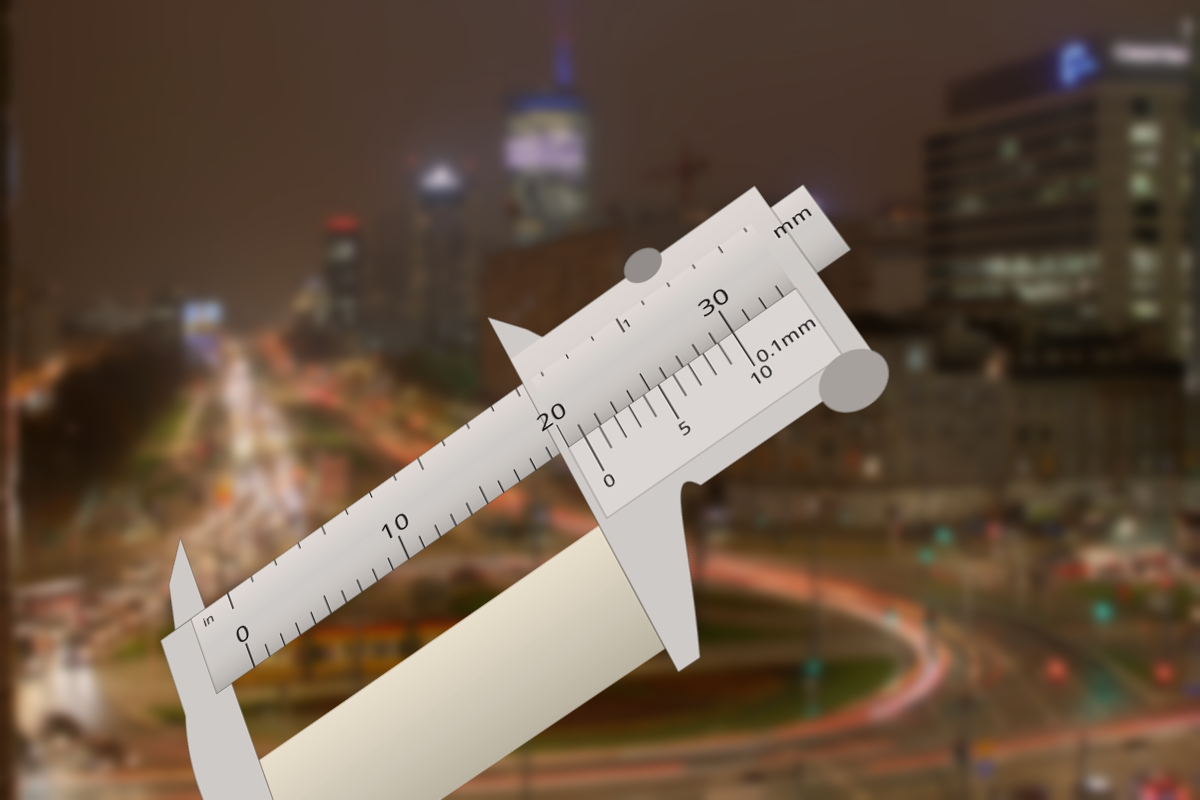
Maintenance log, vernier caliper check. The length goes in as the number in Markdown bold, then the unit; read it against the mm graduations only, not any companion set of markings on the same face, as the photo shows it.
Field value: **21.0** mm
